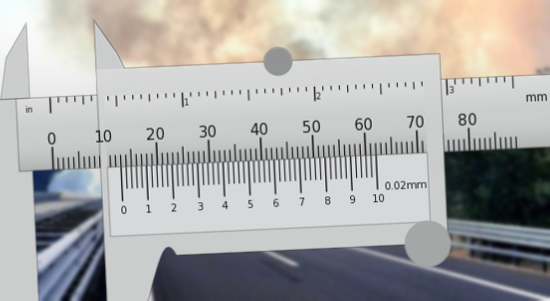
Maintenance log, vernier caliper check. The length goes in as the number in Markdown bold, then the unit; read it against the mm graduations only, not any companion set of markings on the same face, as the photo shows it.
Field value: **13.0** mm
